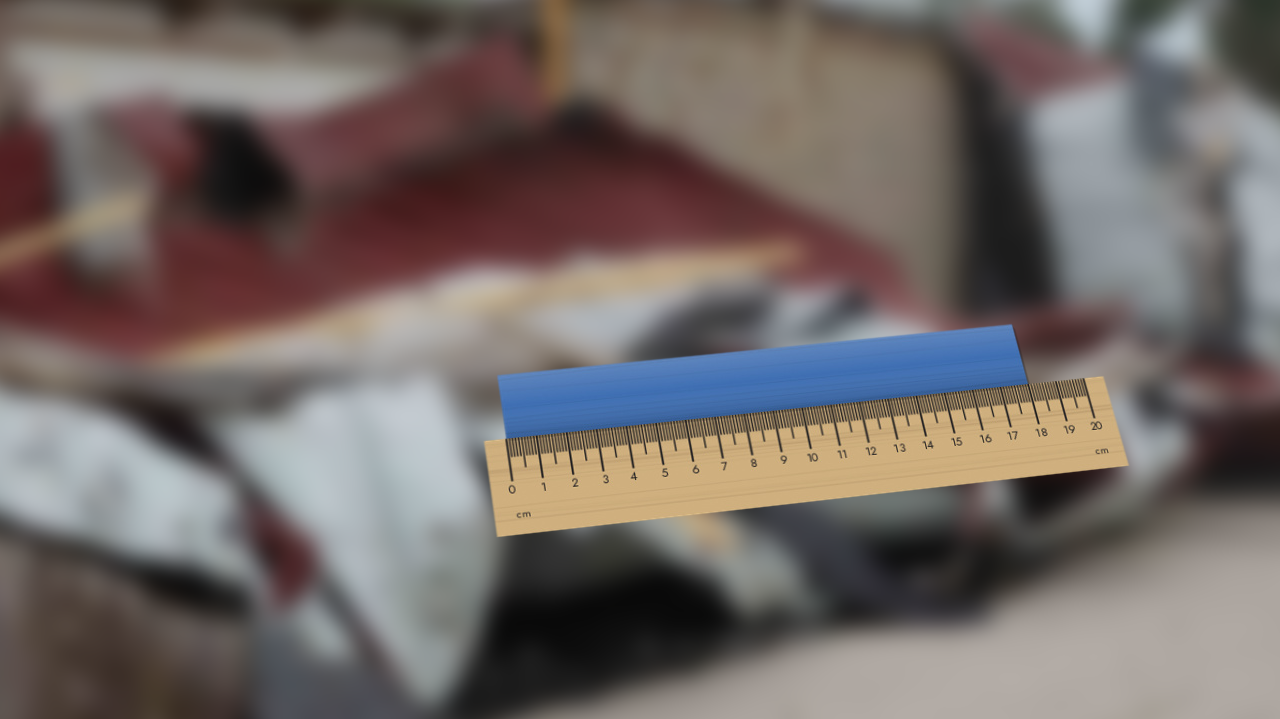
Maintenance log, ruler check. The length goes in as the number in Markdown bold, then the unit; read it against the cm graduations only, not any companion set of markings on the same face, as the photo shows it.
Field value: **18** cm
